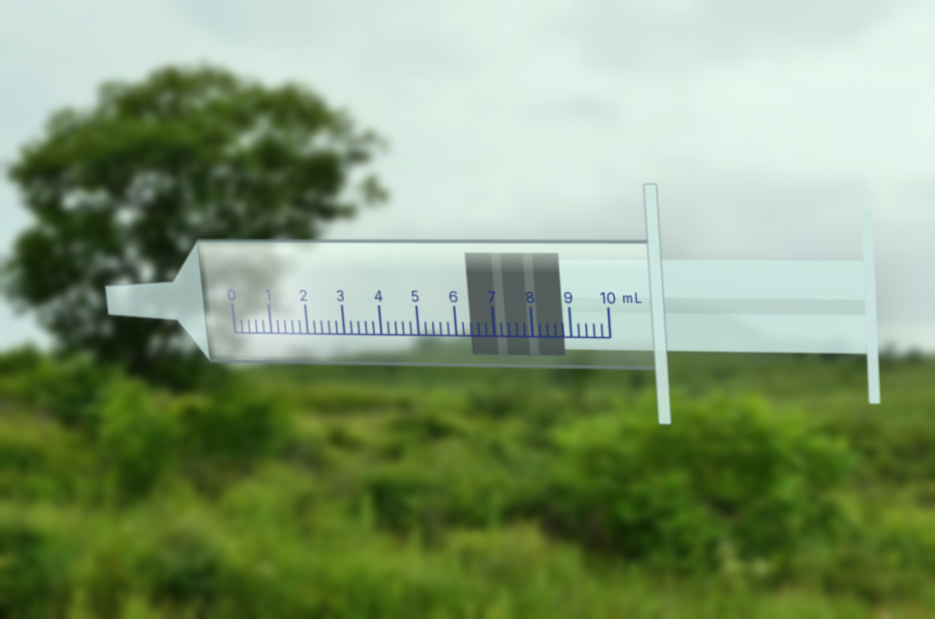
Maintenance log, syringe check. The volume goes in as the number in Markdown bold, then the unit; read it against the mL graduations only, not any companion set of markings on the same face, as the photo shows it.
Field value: **6.4** mL
